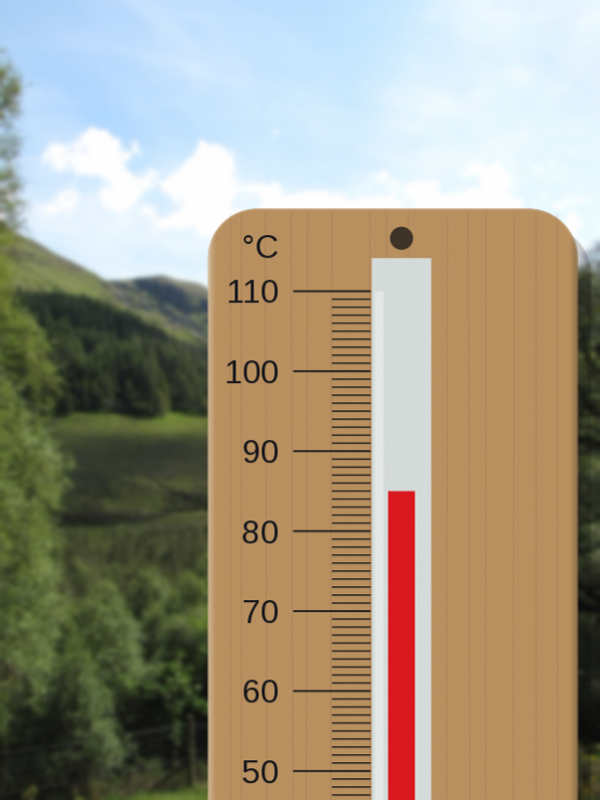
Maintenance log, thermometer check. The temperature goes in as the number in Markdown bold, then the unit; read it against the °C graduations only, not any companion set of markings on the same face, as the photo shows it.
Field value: **85** °C
